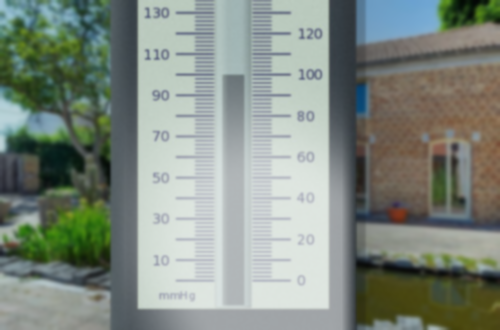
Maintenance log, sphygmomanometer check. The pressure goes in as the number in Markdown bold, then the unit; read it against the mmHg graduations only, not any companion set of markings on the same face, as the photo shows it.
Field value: **100** mmHg
